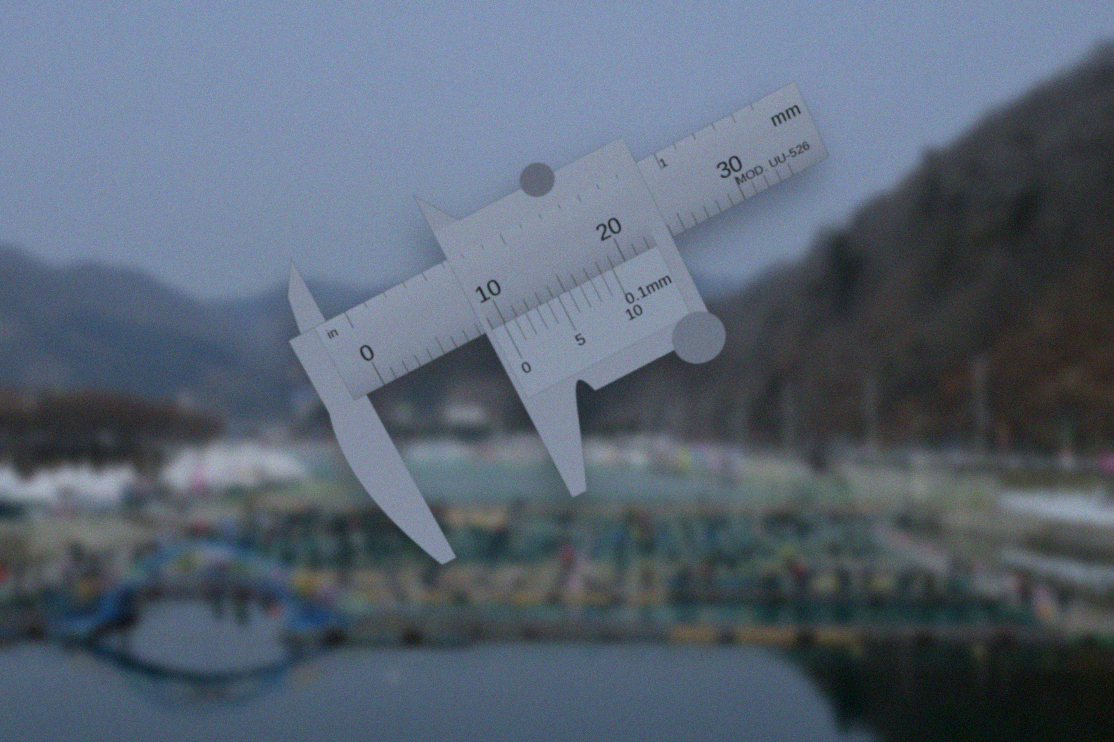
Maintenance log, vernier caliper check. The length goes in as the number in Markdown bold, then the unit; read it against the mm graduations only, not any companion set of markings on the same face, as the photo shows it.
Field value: **9.9** mm
